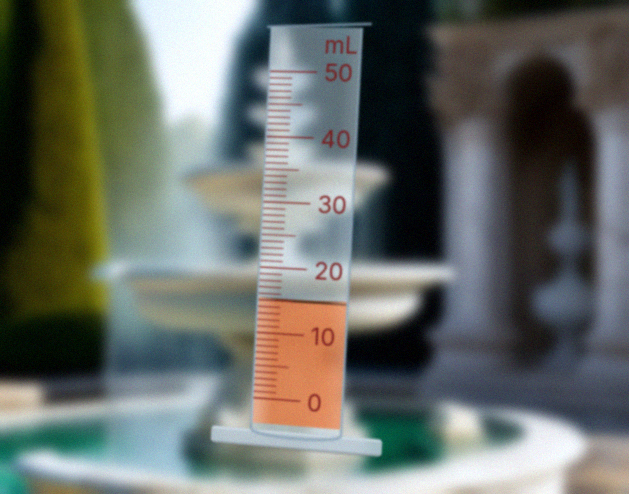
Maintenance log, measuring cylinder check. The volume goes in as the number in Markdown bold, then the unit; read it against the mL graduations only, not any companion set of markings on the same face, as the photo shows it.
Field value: **15** mL
